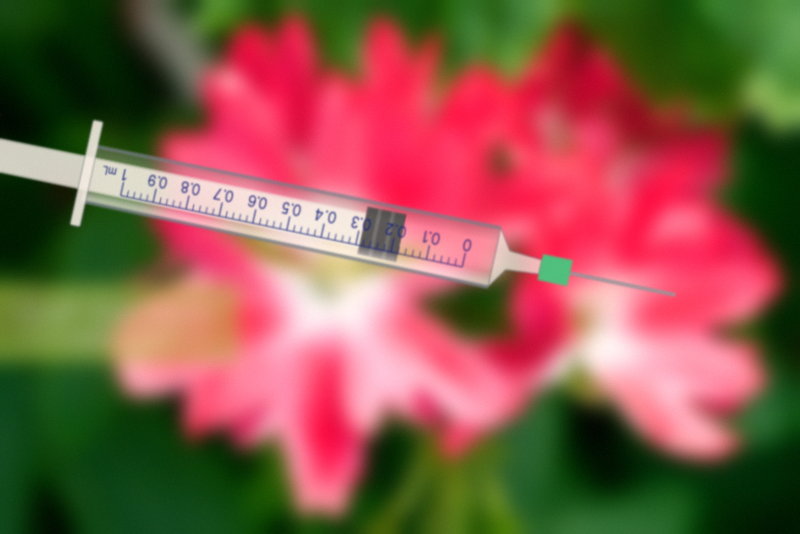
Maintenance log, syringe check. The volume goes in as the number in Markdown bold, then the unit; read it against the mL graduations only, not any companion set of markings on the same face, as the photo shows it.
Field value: **0.18** mL
